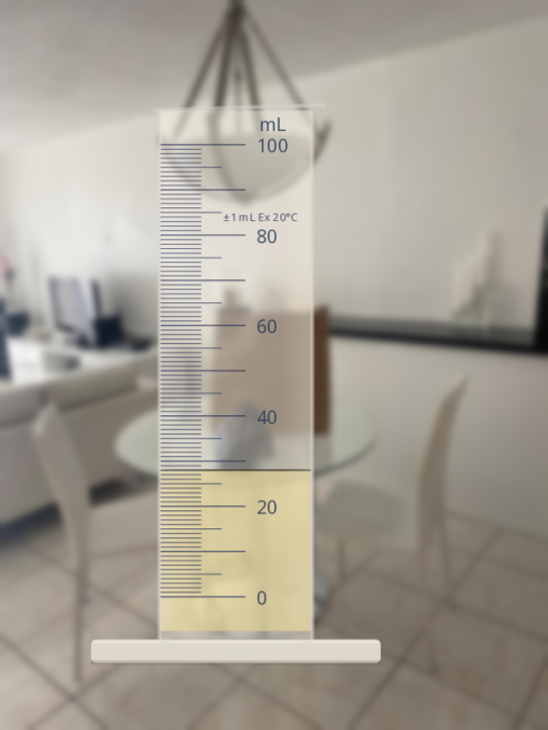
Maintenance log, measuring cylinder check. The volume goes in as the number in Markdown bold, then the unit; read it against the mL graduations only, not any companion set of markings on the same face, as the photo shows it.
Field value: **28** mL
